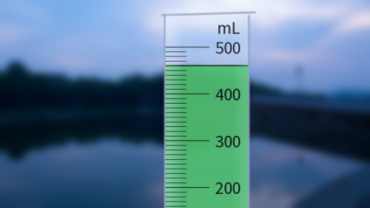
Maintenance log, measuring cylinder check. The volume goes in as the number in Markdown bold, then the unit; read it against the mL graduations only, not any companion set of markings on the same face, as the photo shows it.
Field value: **460** mL
